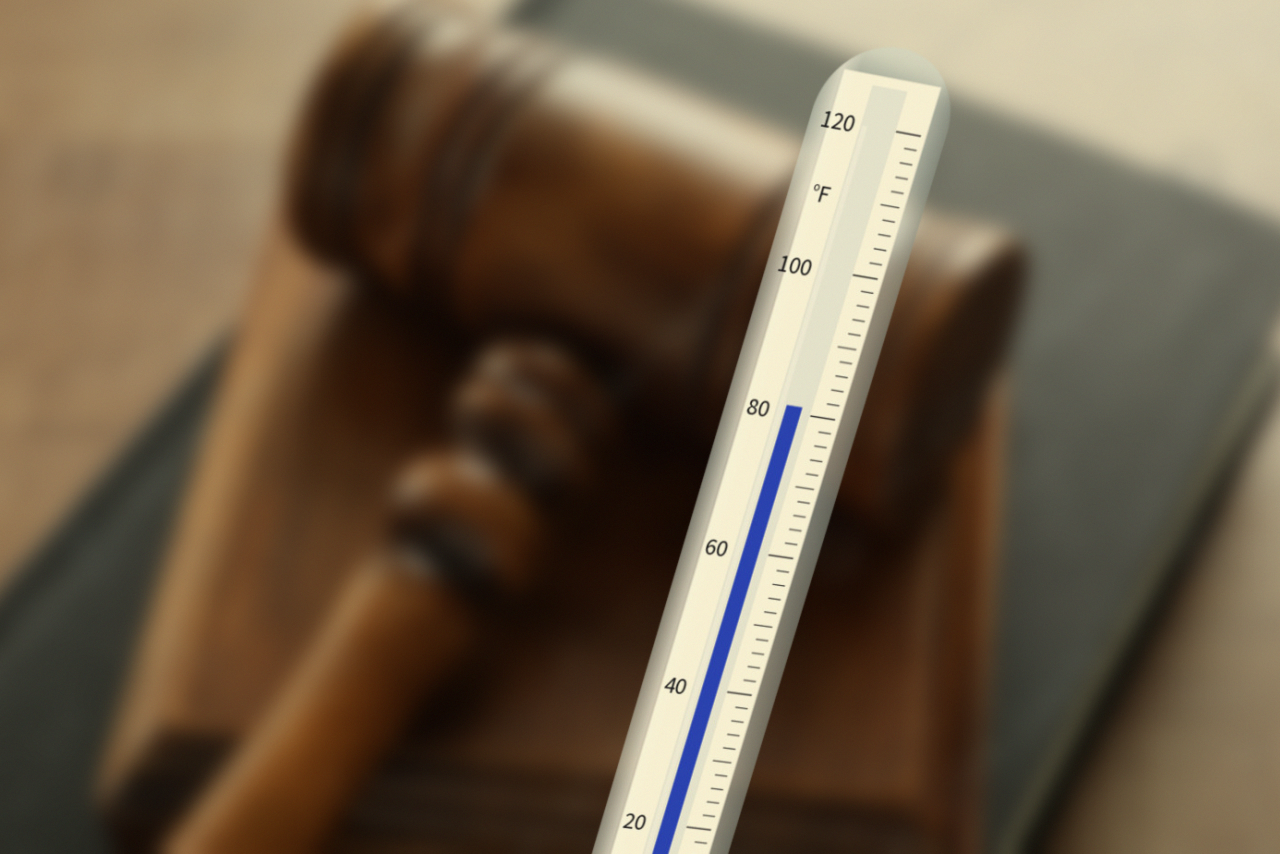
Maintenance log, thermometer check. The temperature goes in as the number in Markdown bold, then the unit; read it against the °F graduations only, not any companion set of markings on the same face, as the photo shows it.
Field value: **81** °F
